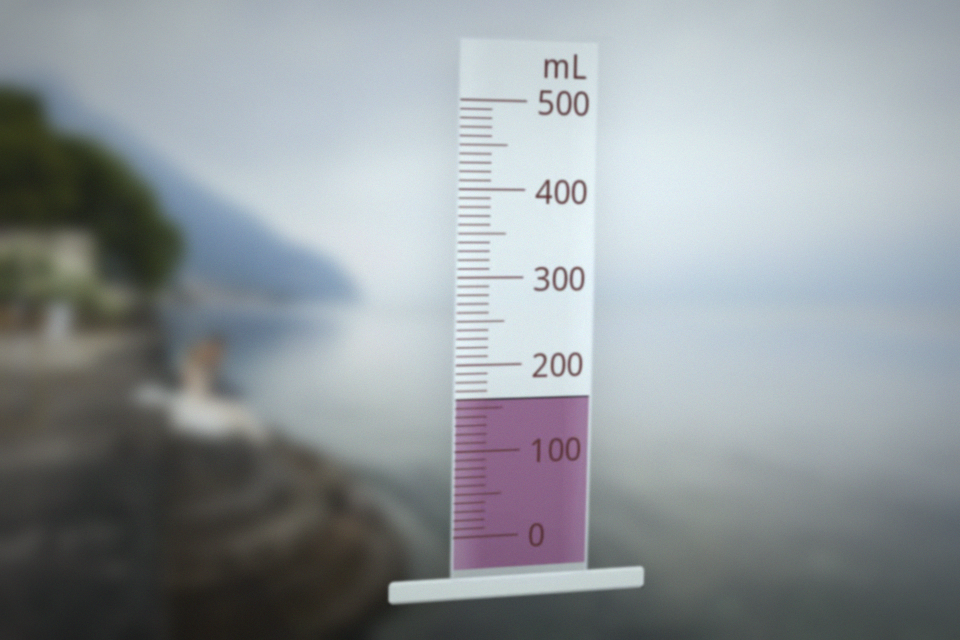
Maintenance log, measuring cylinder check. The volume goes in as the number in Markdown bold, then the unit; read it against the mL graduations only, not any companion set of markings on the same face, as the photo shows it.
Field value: **160** mL
